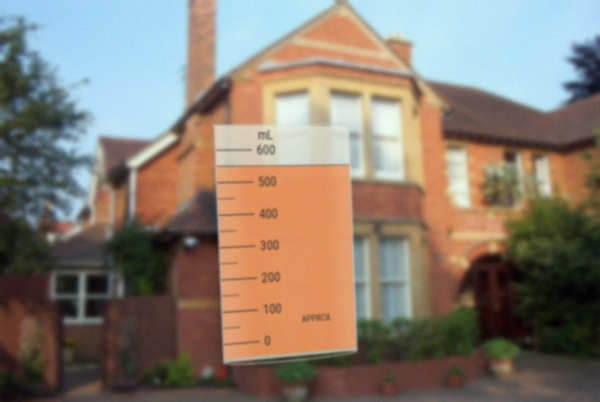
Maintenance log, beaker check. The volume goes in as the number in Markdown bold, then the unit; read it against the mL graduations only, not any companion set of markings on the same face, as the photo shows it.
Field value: **550** mL
